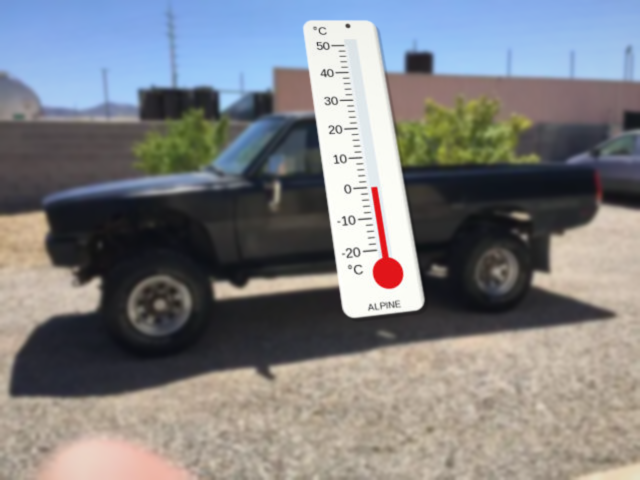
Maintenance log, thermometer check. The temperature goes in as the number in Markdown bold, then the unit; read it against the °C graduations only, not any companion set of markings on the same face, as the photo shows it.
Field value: **0** °C
